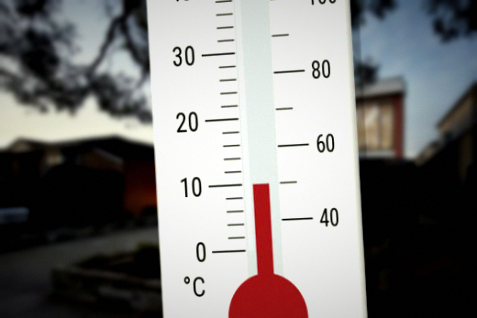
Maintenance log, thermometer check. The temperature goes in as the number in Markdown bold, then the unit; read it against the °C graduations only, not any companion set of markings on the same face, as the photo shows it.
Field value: **10** °C
